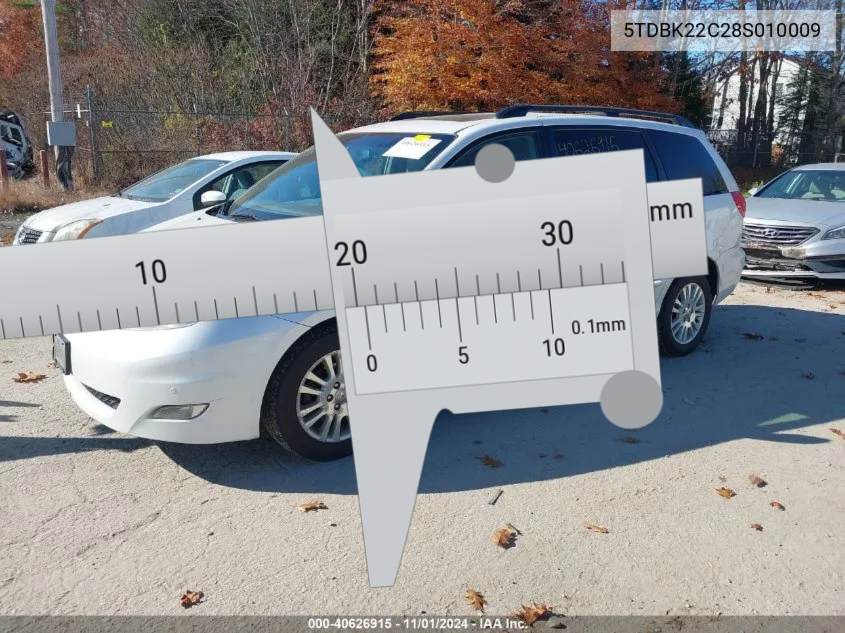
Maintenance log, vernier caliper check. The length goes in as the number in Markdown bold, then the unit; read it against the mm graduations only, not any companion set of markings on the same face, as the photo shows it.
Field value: **20.4** mm
